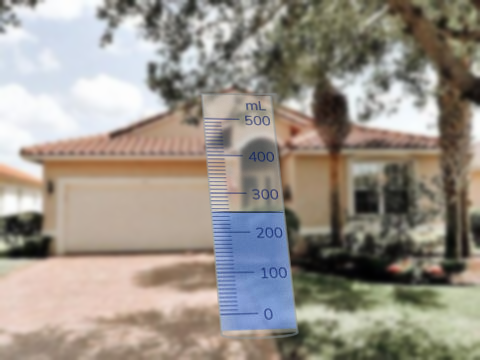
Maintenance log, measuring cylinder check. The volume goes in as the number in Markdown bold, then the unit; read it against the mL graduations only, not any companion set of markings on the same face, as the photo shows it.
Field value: **250** mL
